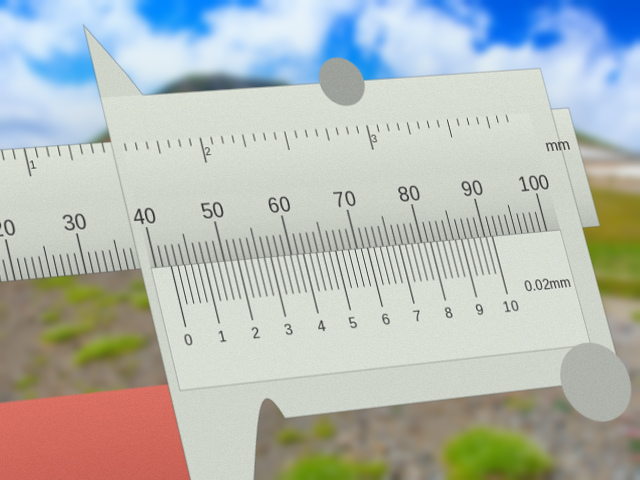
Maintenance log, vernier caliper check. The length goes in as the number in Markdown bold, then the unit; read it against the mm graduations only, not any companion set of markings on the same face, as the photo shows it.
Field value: **42.2** mm
